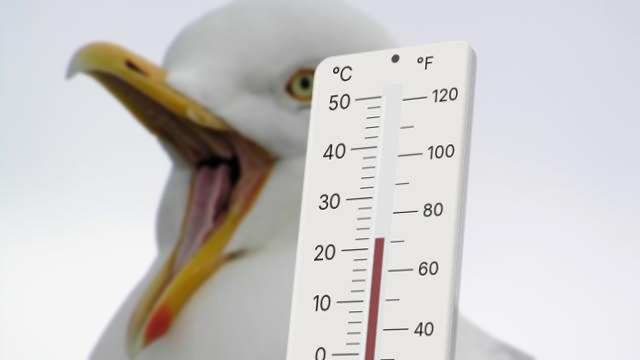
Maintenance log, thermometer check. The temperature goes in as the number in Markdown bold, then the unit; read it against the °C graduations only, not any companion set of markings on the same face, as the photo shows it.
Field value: **22** °C
